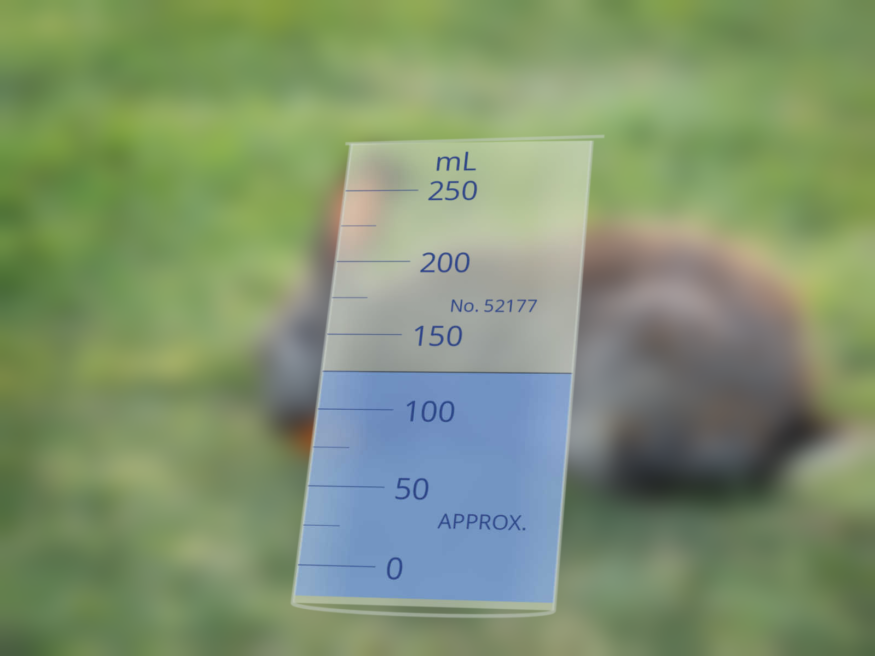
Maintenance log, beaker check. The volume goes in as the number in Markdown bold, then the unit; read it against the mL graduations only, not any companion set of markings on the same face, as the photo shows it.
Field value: **125** mL
